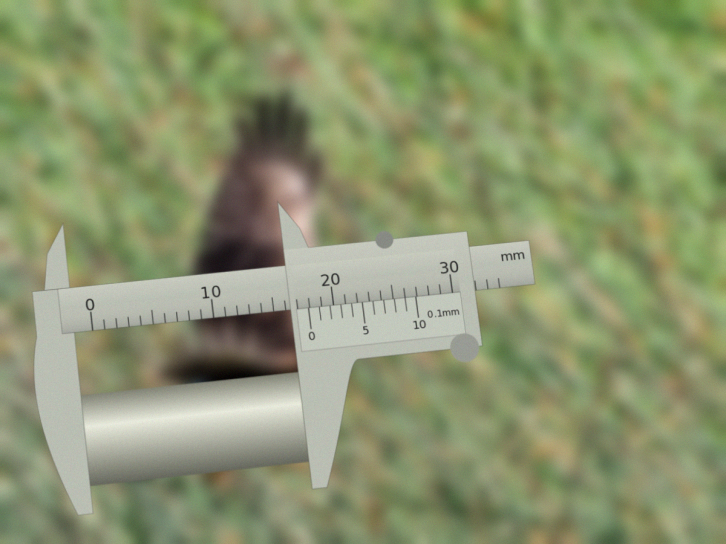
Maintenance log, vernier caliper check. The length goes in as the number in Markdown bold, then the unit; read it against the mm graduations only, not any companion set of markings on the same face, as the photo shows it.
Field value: **17.9** mm
